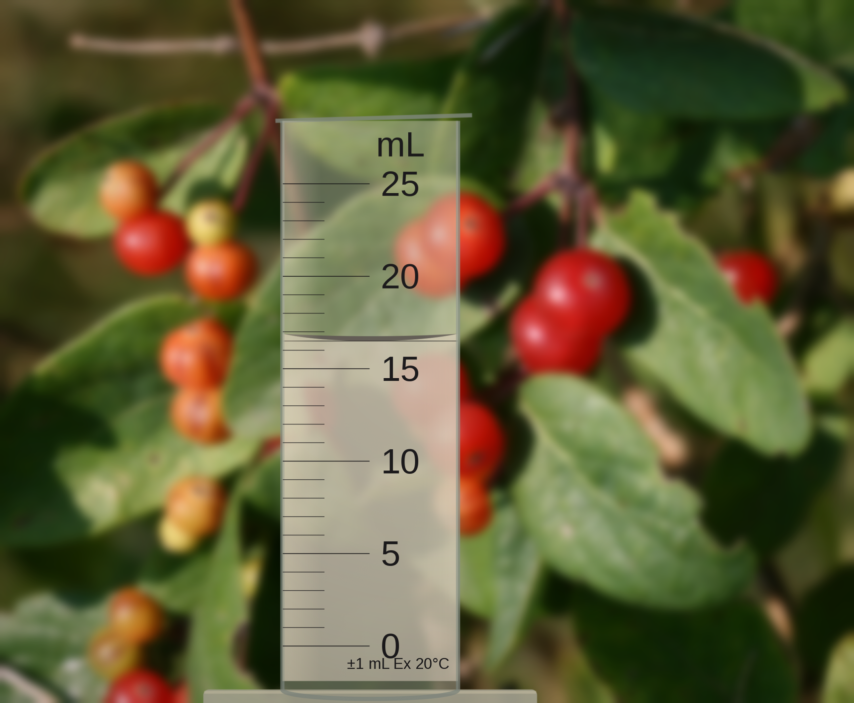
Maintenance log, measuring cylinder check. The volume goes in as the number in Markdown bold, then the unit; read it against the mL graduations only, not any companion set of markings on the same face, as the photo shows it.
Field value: **16.5** mL
